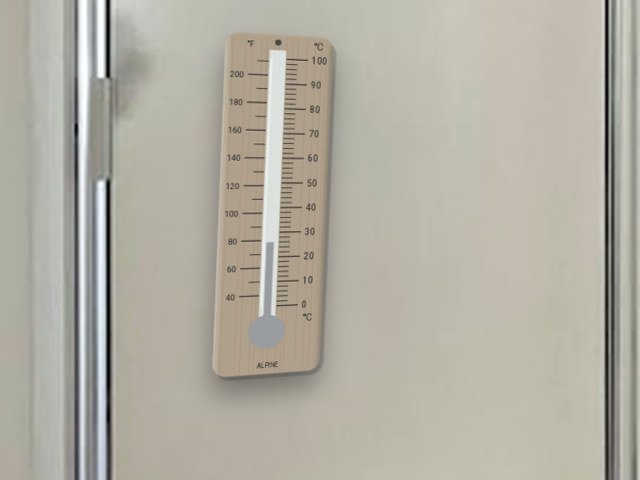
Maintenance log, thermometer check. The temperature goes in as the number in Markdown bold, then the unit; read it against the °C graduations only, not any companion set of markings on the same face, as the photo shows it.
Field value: **26** °C
